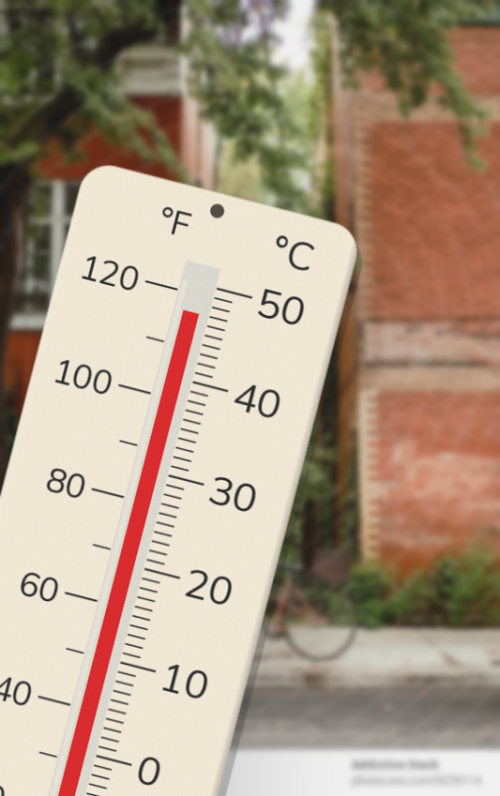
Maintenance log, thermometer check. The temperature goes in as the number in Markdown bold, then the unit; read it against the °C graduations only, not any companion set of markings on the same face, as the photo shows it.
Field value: **47** °C
